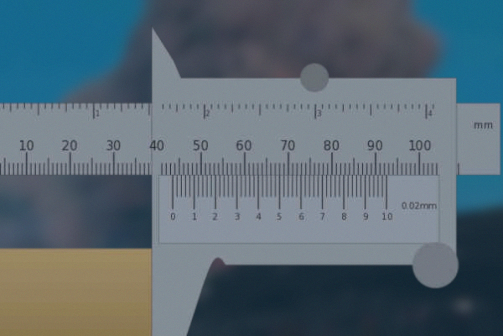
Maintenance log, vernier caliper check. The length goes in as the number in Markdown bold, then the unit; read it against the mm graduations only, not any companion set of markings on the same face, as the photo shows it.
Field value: **43.5** mm
